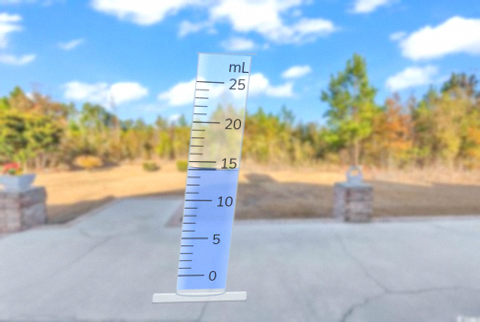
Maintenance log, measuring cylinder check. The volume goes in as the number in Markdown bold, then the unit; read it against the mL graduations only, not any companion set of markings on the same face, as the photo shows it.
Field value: **14** mL
